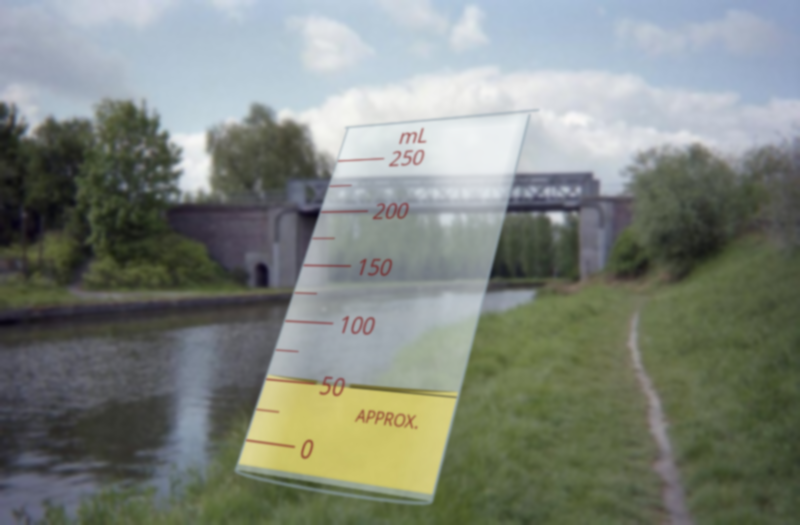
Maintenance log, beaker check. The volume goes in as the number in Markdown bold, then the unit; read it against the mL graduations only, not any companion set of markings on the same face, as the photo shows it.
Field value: **50** mL
